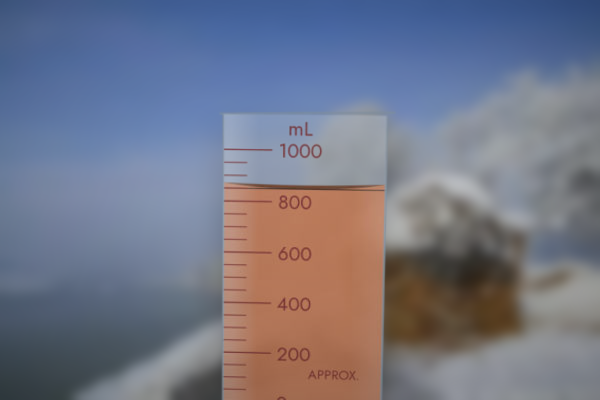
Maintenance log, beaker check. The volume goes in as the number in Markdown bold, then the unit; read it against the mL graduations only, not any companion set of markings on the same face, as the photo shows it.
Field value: **850** mL
